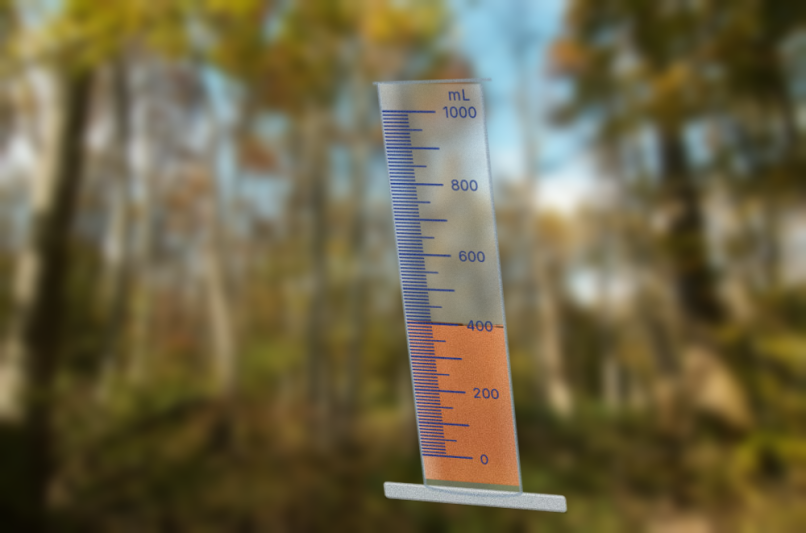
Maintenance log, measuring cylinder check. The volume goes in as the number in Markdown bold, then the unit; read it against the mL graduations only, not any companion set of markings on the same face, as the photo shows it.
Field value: **400** mL
